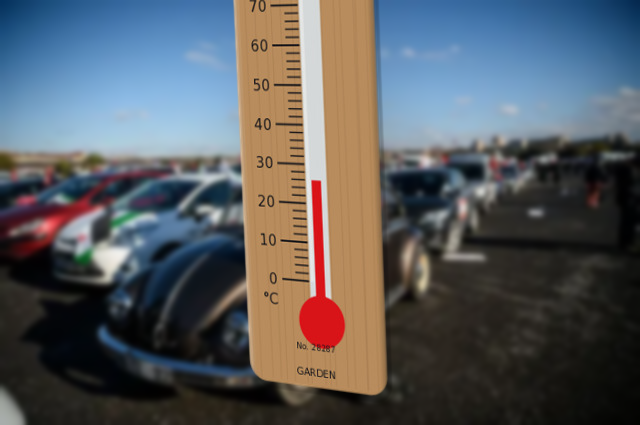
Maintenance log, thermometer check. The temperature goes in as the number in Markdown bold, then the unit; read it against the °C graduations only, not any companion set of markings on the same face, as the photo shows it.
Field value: **26** °C
